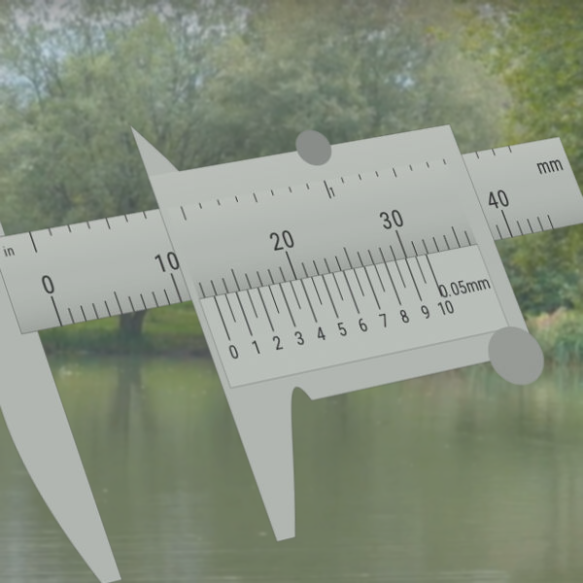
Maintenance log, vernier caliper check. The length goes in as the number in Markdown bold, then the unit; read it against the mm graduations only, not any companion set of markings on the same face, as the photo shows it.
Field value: **12.8** mm
